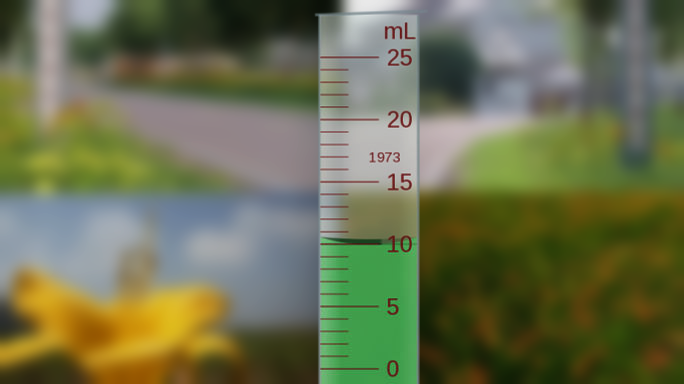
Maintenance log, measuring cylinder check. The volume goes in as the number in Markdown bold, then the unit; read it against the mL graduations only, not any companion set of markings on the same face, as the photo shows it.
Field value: **10** mL
